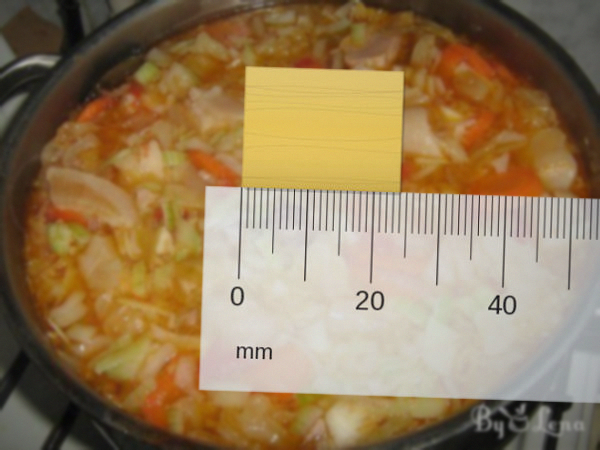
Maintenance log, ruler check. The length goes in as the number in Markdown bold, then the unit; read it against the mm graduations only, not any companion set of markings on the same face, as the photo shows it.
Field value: **24** mm
